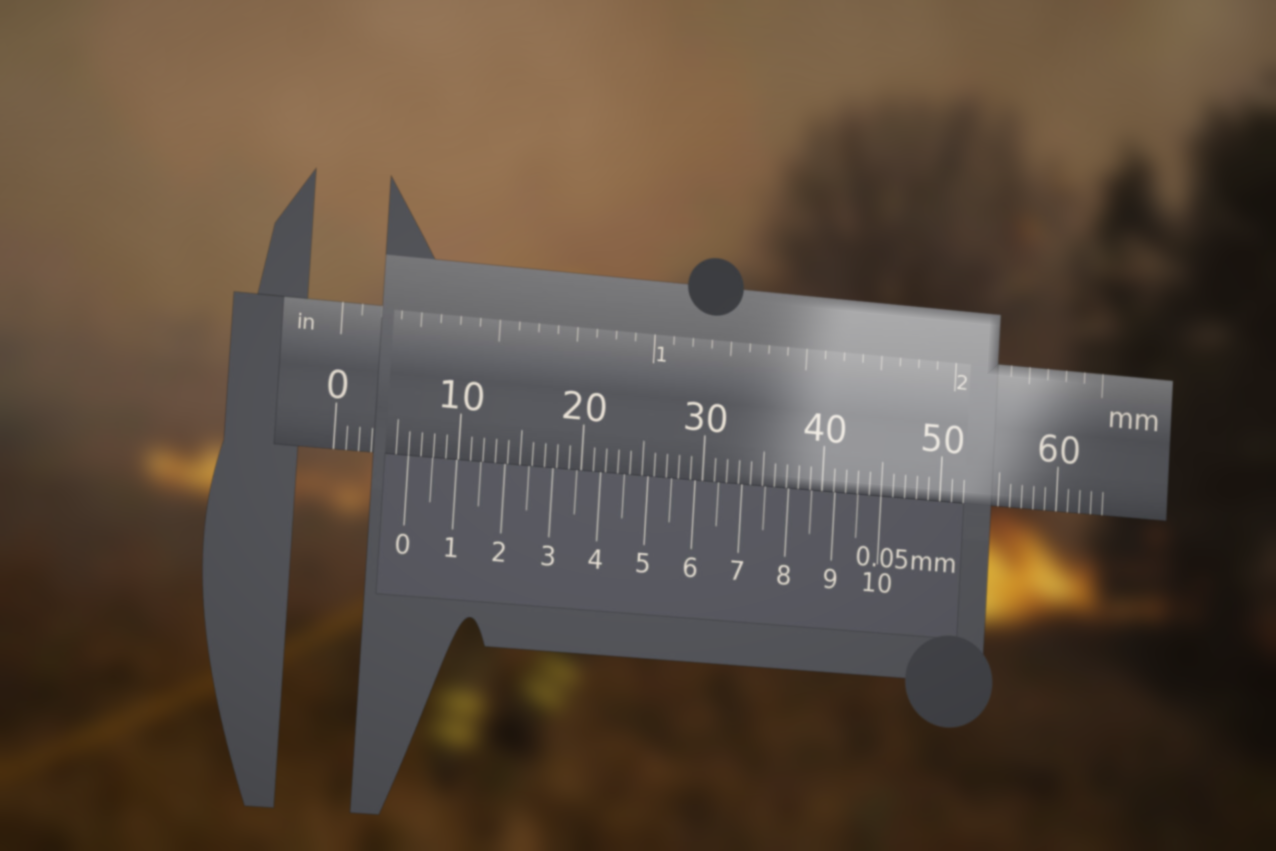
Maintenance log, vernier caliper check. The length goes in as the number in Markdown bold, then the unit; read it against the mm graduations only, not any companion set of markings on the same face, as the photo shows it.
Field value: **6.0** mm
